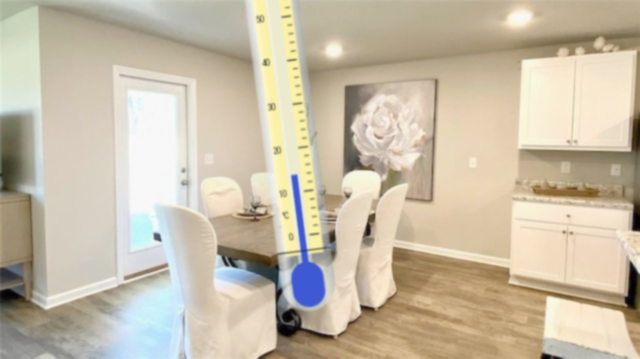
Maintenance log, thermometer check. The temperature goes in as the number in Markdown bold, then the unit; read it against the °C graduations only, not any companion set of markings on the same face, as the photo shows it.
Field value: **14** °C
